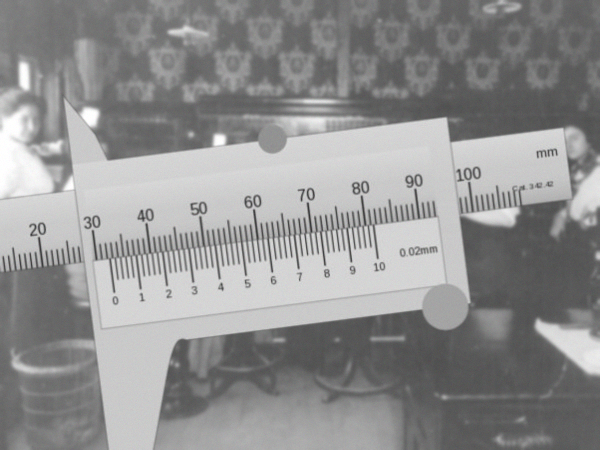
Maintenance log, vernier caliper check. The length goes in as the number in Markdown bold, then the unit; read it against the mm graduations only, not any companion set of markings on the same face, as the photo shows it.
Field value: **32.5** mm
